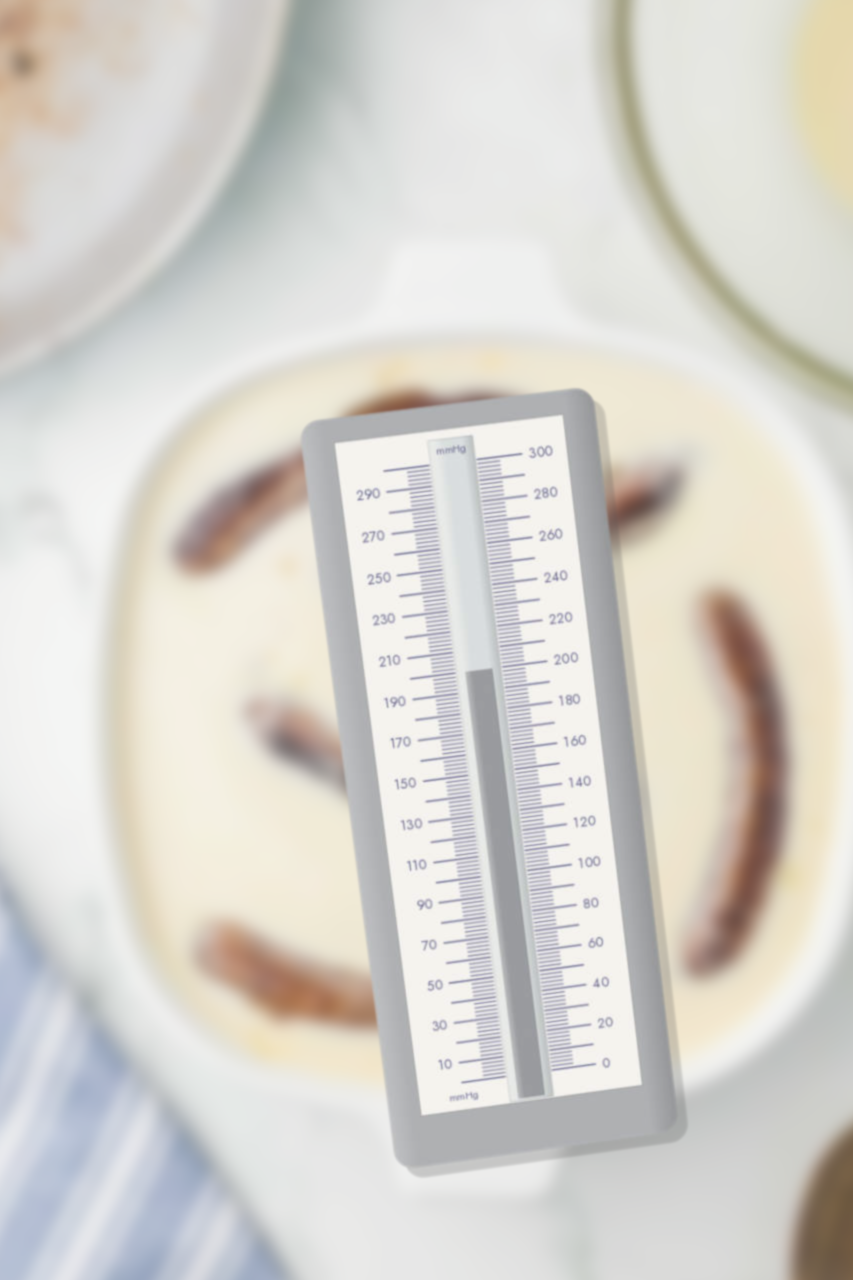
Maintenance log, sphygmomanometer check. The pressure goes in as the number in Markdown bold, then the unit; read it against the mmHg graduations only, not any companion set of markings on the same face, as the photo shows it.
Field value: **200** mmHg
